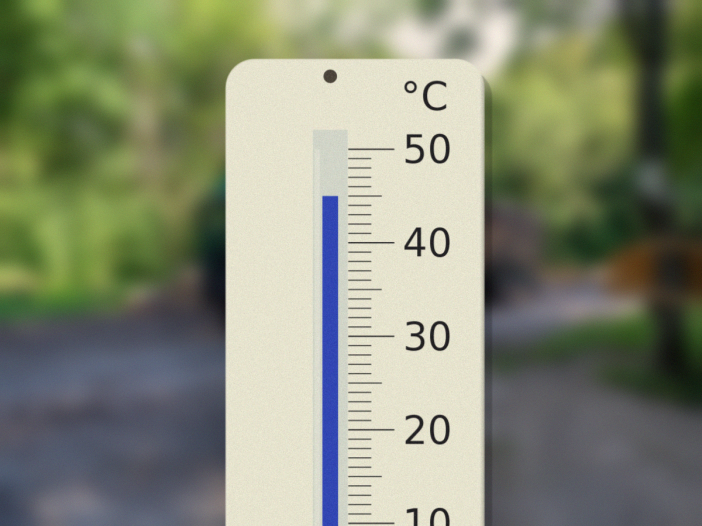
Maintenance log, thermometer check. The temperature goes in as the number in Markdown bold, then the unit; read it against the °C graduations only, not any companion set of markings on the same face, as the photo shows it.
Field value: **45** °C
